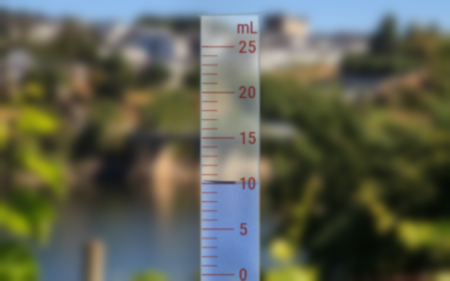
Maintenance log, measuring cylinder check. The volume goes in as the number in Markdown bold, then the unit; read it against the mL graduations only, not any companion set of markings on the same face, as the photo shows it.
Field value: **10** mL
